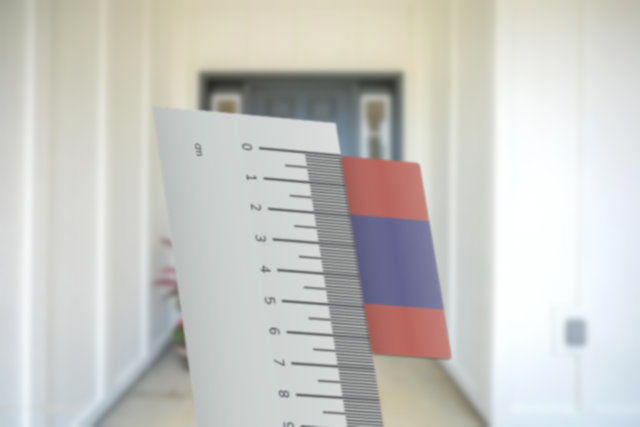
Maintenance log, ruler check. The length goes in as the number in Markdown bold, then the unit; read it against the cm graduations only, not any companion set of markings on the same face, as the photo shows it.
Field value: **6.5** cm
